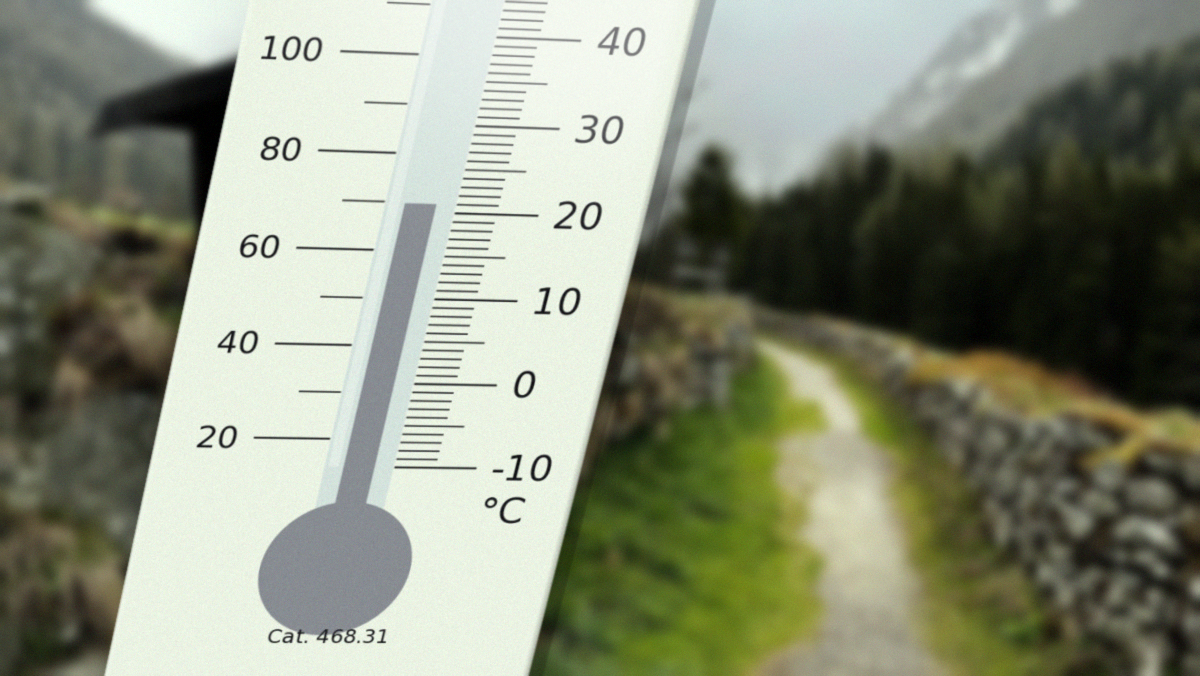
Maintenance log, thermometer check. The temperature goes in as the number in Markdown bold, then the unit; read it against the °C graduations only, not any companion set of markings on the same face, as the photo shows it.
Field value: **21** °C
